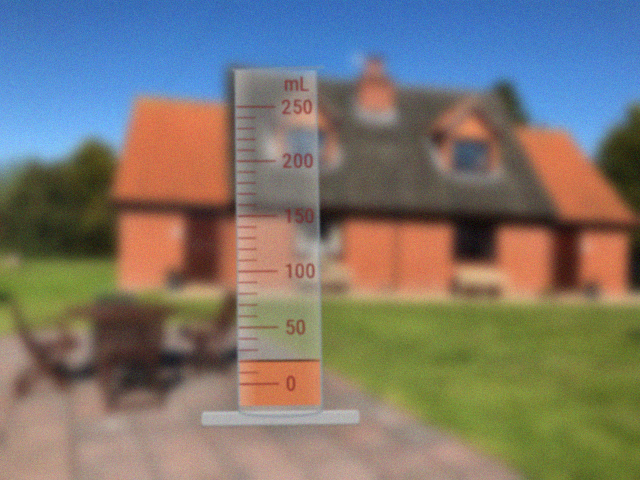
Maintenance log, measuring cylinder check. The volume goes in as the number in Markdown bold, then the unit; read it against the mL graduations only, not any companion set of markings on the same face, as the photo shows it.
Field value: **20** mL
